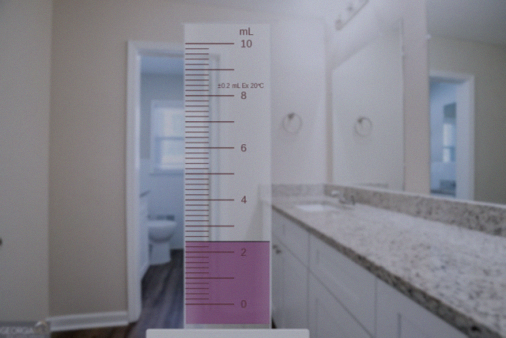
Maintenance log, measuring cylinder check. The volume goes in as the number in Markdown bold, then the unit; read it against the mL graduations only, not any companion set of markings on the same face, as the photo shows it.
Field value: **2.4** mL
